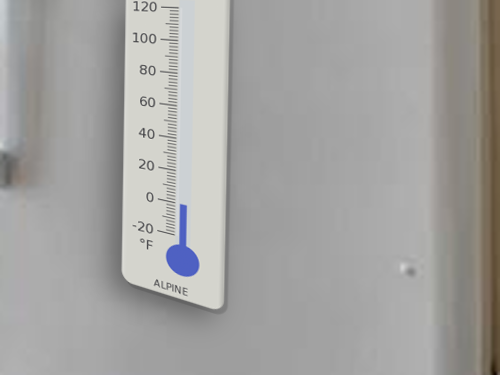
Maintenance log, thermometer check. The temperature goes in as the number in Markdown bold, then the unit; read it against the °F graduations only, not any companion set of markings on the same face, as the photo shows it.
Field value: **0** °F
